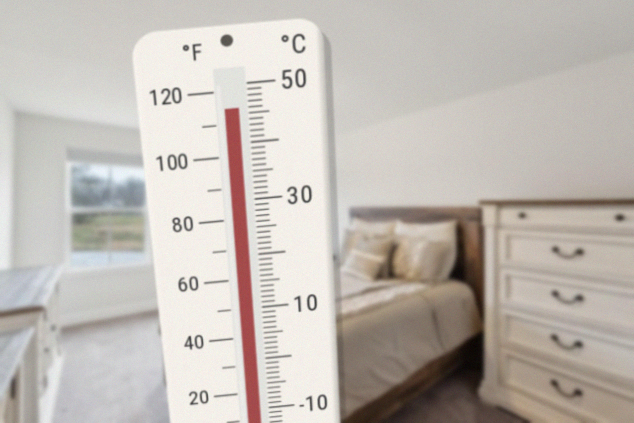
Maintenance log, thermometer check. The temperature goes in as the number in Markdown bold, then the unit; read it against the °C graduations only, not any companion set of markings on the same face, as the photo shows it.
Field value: **46** °C
